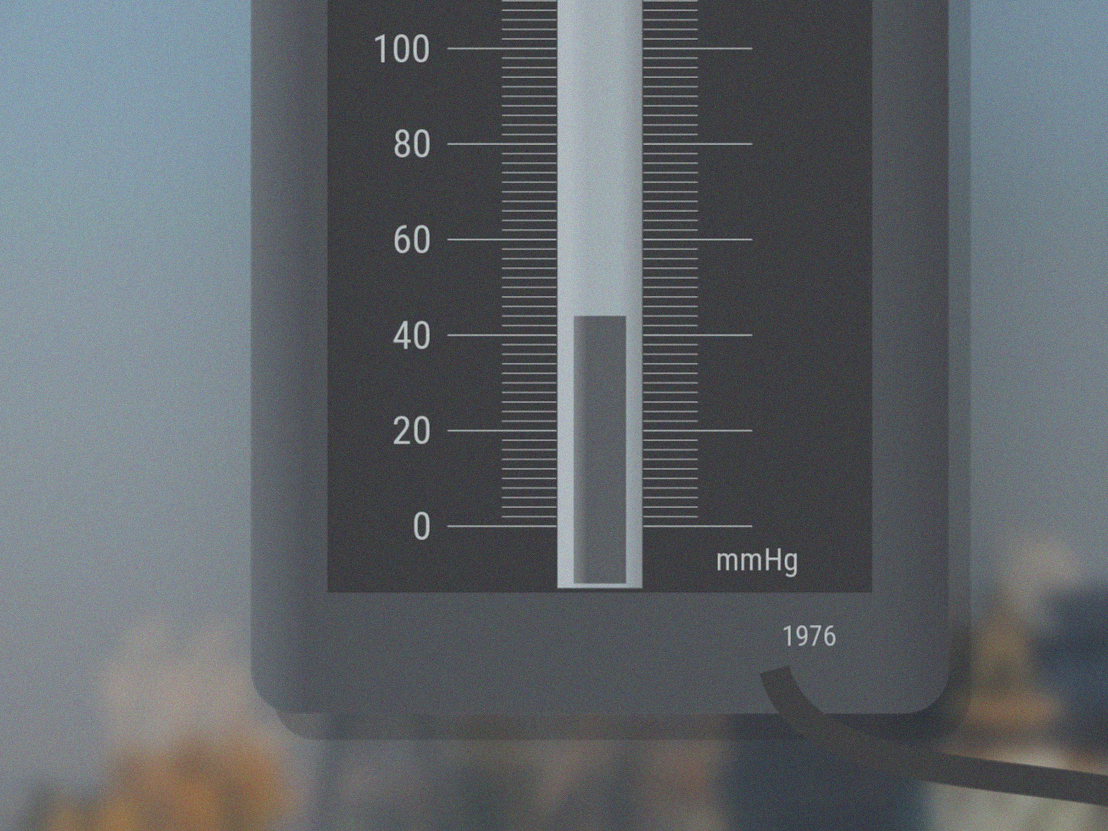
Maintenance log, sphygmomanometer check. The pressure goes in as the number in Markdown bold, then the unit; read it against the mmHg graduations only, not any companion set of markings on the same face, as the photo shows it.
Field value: **44** mmHg
